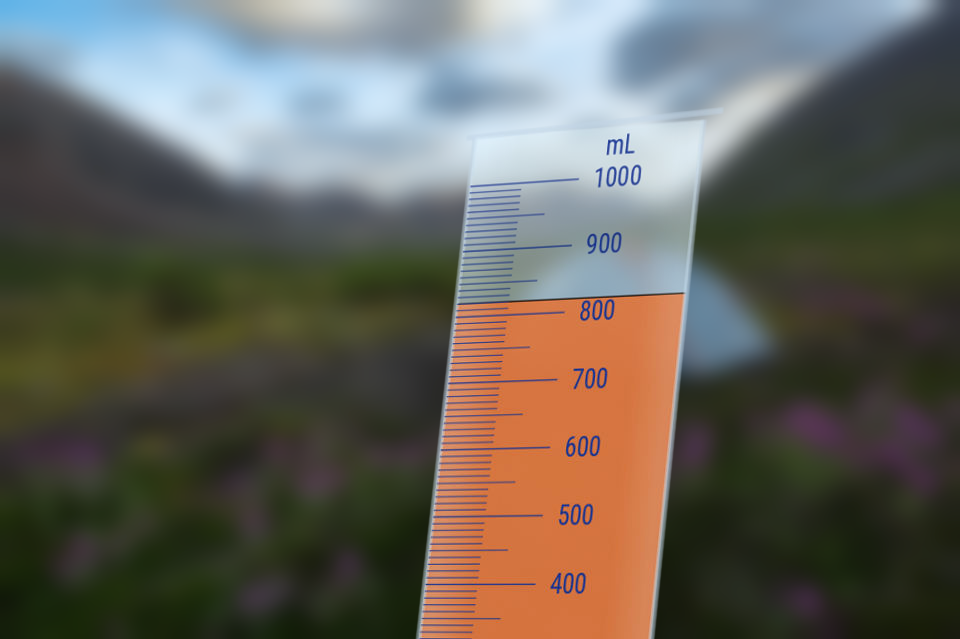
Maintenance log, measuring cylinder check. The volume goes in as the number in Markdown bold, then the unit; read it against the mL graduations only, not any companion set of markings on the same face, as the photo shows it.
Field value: **820** mL
